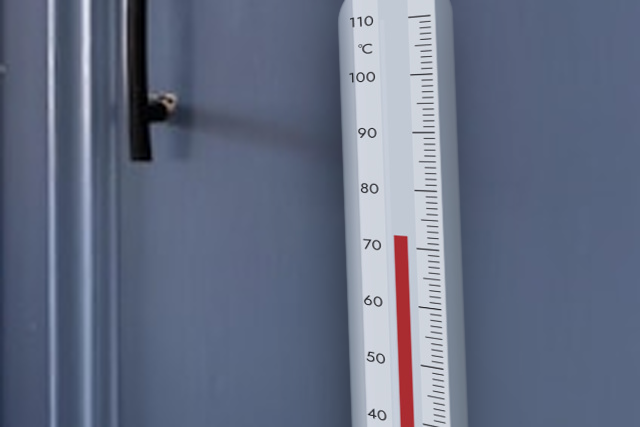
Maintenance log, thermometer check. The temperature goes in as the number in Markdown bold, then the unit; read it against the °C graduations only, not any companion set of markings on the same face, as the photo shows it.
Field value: **72** °C
